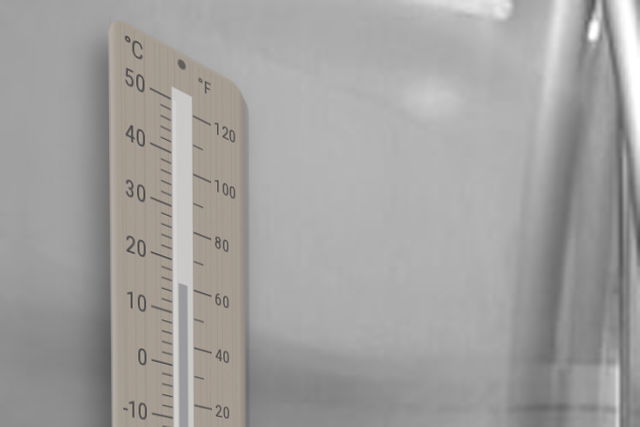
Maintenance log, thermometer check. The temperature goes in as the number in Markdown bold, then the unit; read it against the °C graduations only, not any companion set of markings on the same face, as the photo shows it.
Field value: **16** °C
